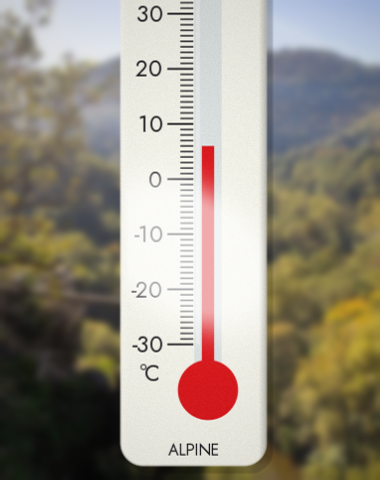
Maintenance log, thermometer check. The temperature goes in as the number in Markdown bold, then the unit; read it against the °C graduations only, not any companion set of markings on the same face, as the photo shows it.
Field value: **6** °C
